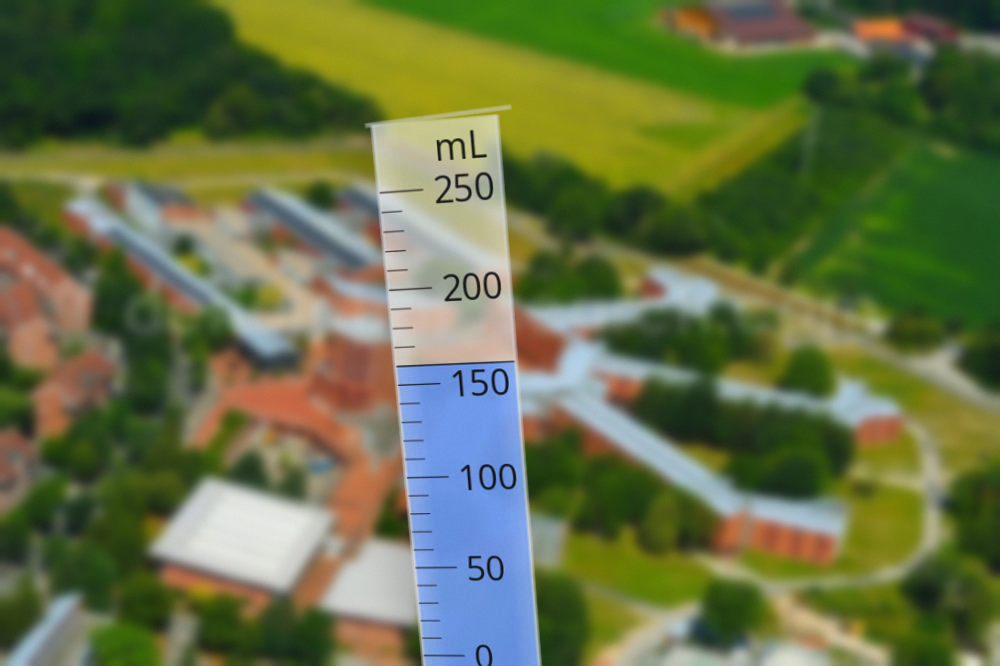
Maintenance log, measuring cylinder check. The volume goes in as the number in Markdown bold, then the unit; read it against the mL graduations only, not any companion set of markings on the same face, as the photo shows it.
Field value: **160** mL
